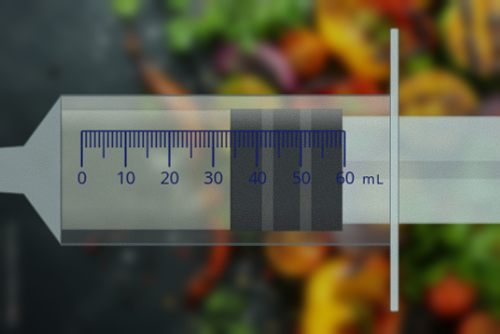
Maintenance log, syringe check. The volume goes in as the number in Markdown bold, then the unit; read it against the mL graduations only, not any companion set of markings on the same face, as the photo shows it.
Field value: **34** mL
